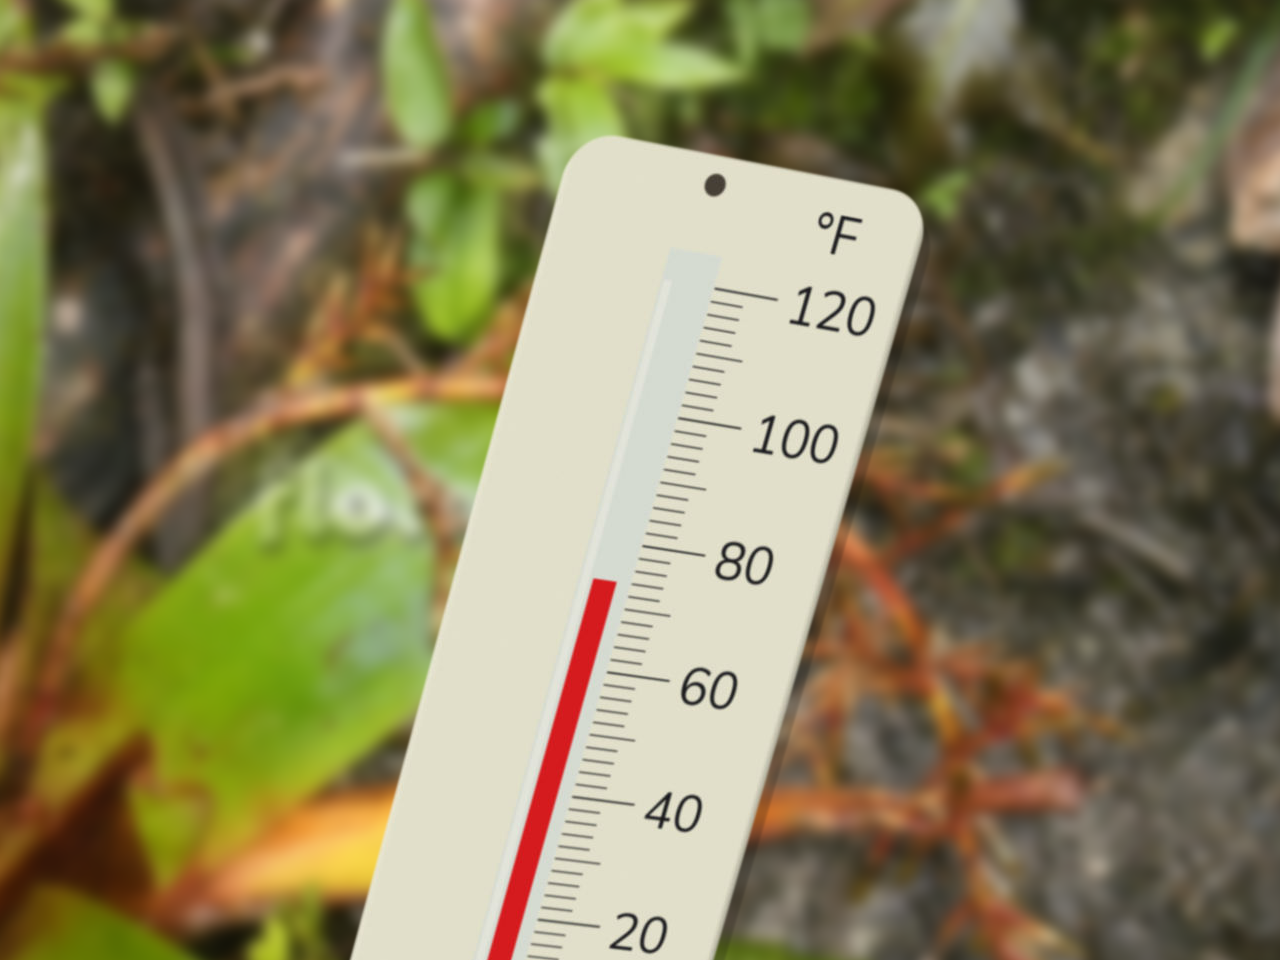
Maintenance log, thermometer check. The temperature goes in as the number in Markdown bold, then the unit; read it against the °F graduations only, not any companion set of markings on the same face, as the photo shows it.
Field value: **74** °F
